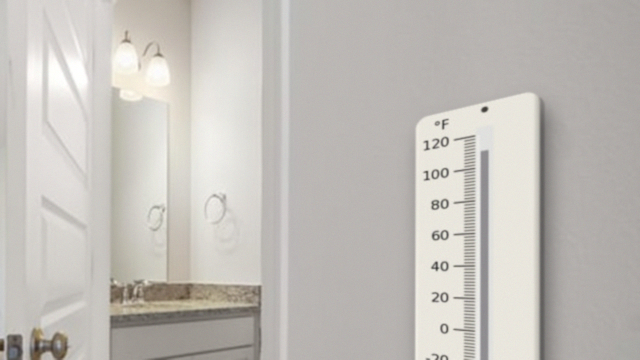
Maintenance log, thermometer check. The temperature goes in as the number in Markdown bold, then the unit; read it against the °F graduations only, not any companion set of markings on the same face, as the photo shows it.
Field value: **110** °F
